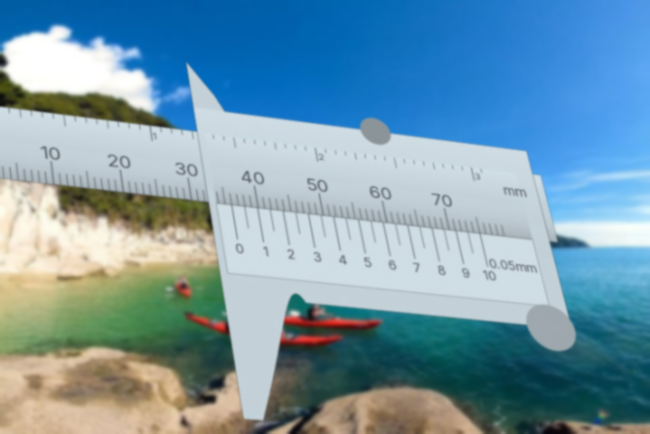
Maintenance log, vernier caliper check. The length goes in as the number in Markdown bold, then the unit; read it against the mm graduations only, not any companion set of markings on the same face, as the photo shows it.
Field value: **36.0** mm
